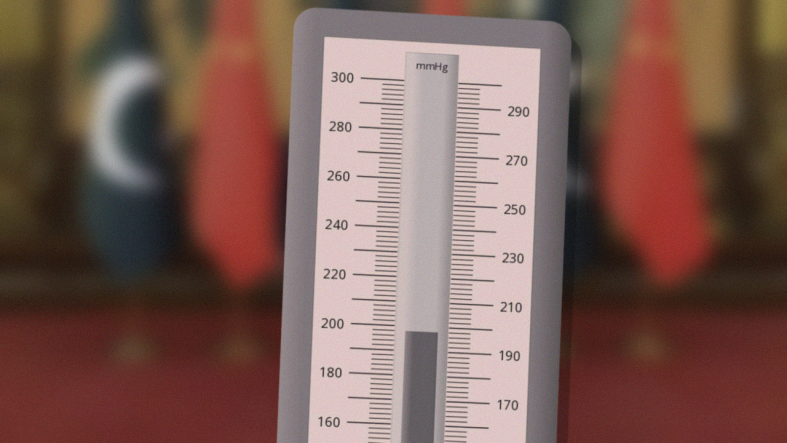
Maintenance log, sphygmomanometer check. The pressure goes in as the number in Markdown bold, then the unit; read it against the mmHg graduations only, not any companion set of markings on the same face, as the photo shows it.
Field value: **198** mmHg
